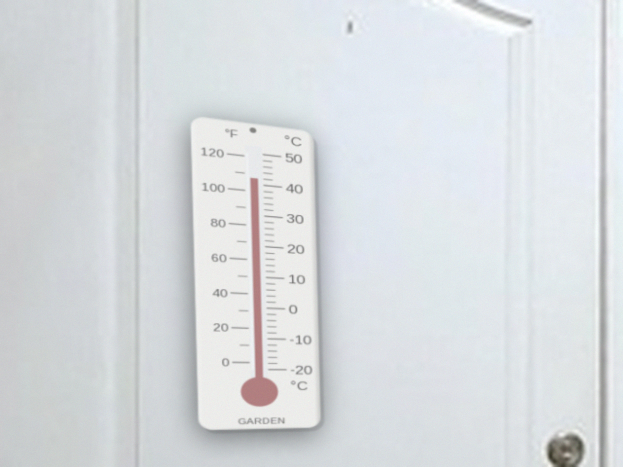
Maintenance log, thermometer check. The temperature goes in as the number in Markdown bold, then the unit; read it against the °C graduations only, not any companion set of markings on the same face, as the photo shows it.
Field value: **42** °C
